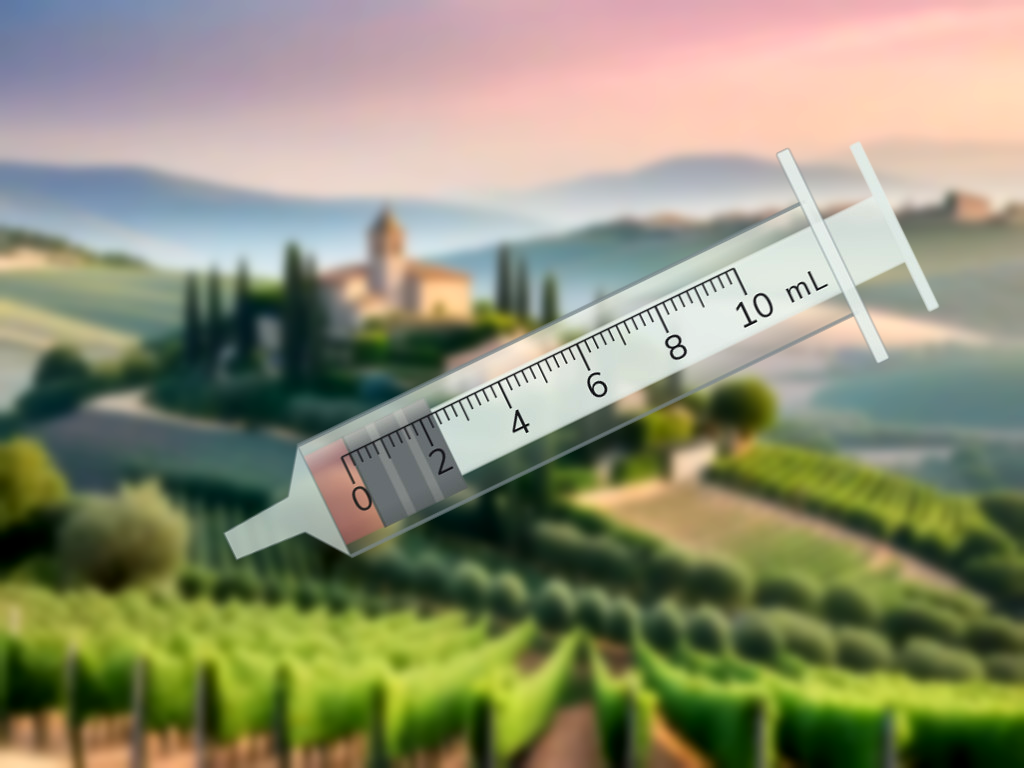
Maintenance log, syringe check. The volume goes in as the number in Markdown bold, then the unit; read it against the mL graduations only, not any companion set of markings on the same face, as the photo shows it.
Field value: **0.2** mL
